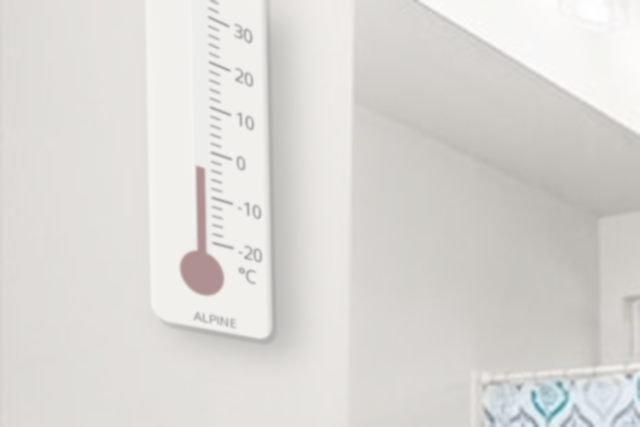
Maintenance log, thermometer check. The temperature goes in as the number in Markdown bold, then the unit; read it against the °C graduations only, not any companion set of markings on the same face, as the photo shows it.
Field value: **-4** °C
